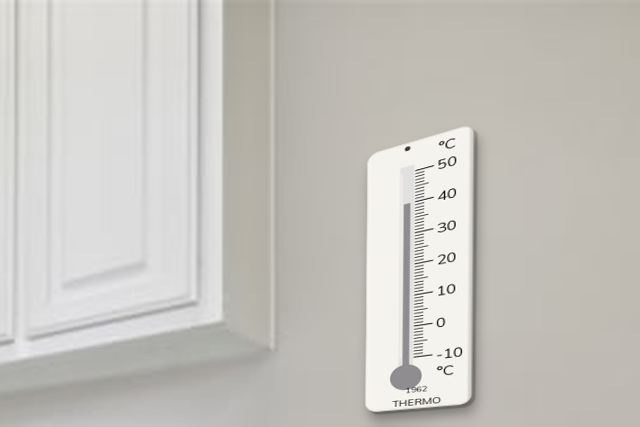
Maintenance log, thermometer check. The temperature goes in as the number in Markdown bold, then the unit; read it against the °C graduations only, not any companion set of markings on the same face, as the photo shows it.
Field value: **40** °C
